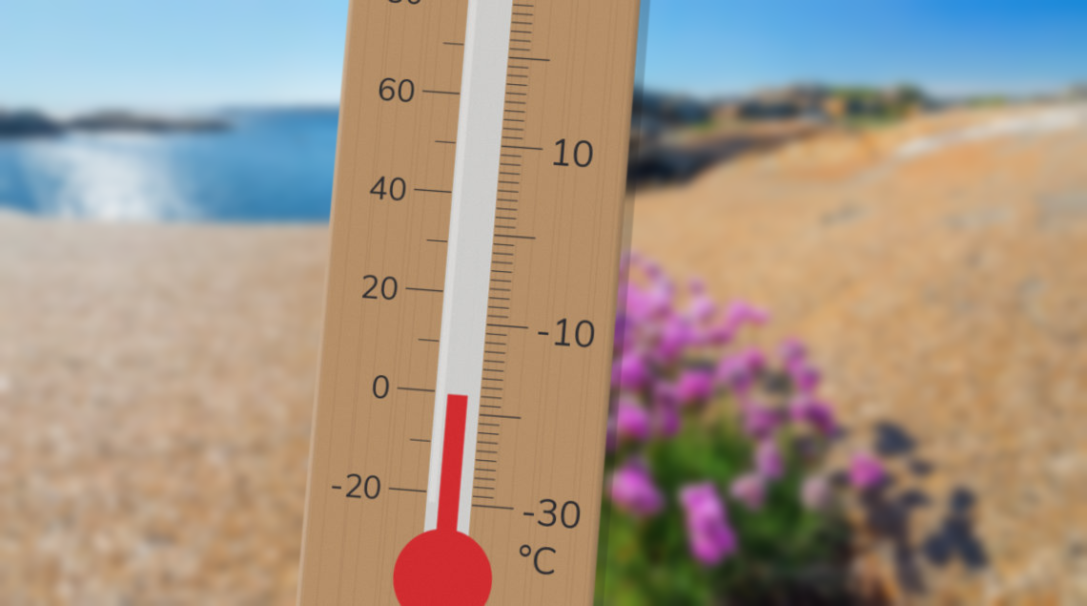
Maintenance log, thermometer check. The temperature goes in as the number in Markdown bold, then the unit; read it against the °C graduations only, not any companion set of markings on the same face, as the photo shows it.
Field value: **-18** °C
